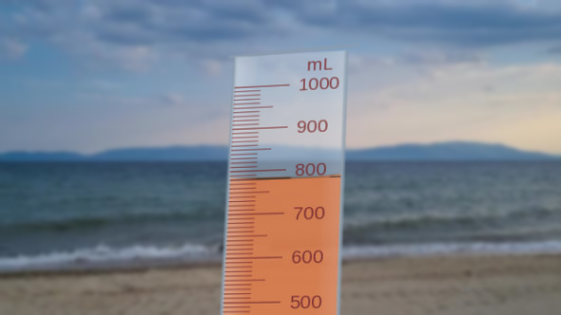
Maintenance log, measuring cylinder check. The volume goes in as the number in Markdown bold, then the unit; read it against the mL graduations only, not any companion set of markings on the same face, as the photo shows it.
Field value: **780** mL
